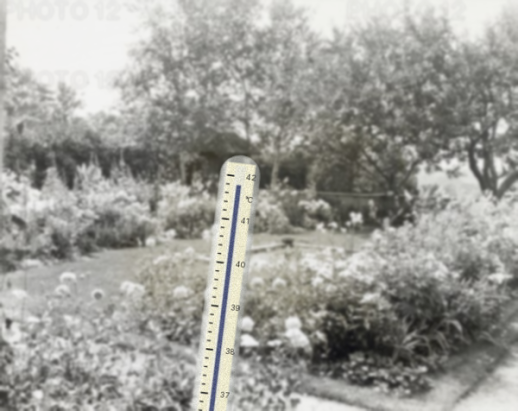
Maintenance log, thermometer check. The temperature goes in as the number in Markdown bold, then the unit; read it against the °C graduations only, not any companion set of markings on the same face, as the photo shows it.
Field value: **41.8** °C
